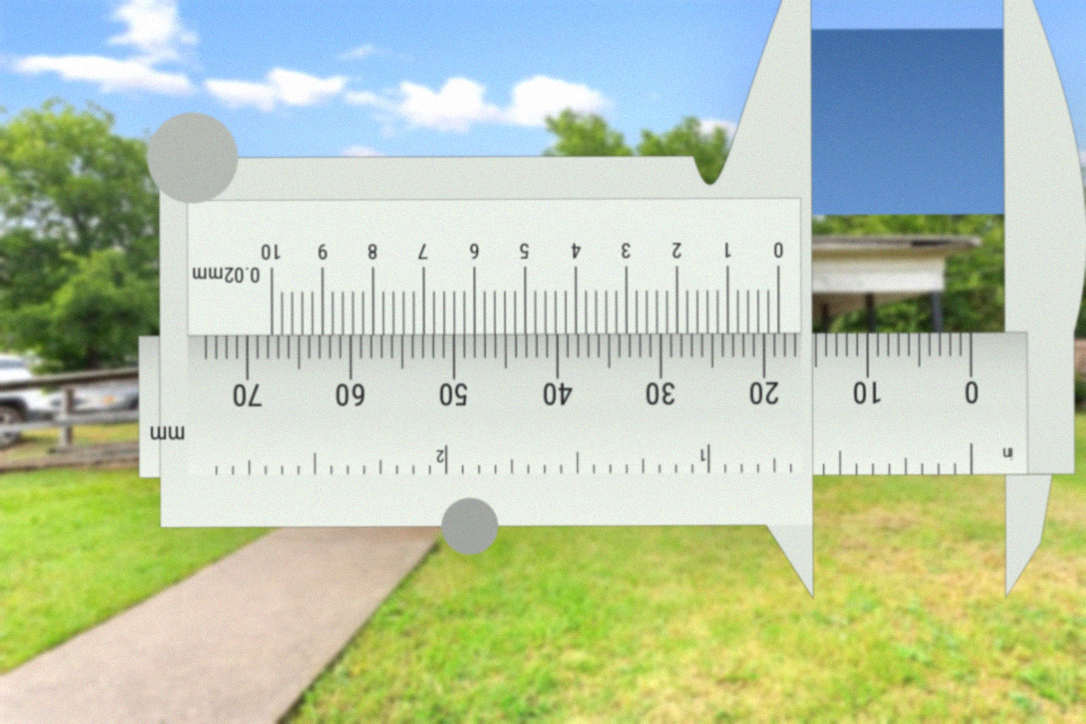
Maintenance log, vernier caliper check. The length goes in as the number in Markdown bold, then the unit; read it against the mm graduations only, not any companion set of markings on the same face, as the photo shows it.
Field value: **18.6** mm
